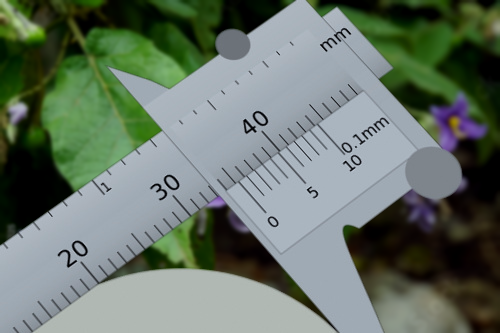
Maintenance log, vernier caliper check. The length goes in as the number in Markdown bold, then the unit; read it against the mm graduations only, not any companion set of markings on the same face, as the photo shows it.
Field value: **35.3** mm
